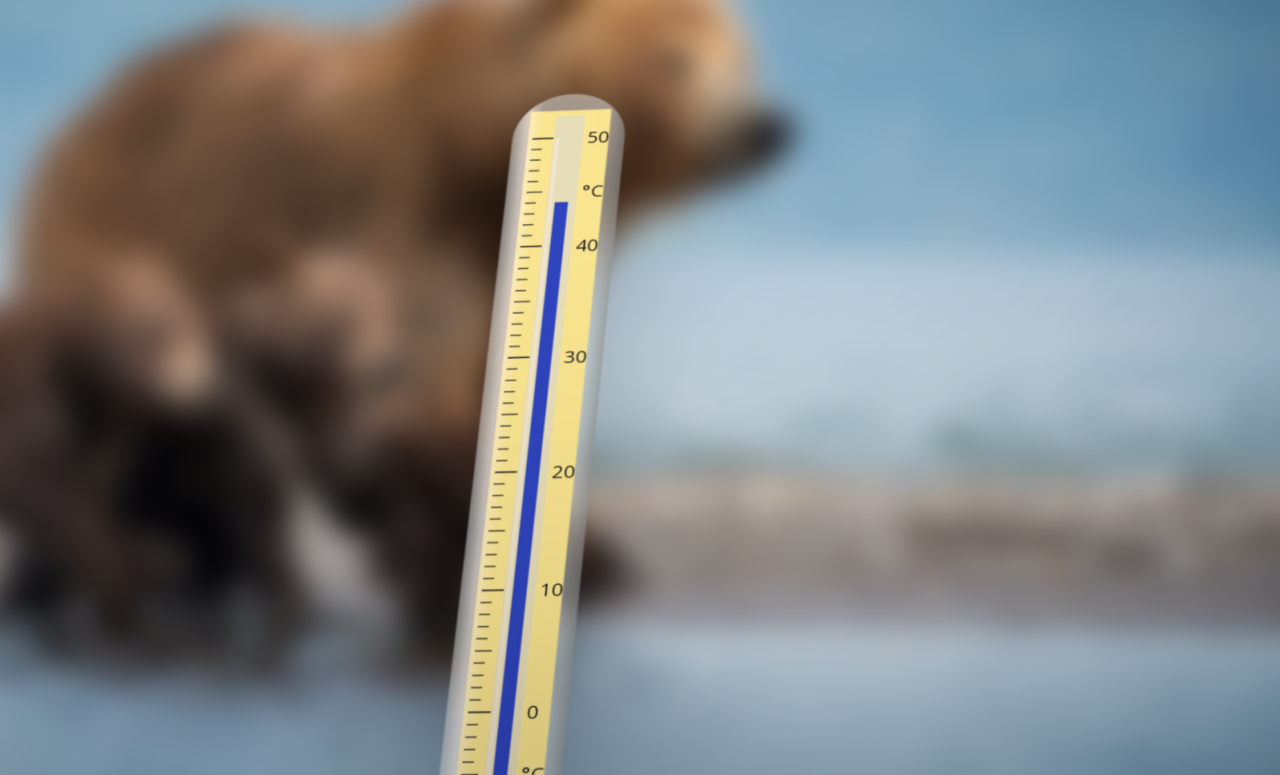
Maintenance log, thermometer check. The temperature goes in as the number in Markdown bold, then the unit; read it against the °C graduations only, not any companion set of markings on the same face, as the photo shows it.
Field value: **44** °C
